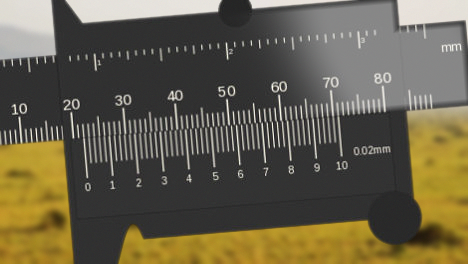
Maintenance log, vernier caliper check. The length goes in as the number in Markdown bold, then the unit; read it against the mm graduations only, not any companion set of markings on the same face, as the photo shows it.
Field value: **22.0** mm
